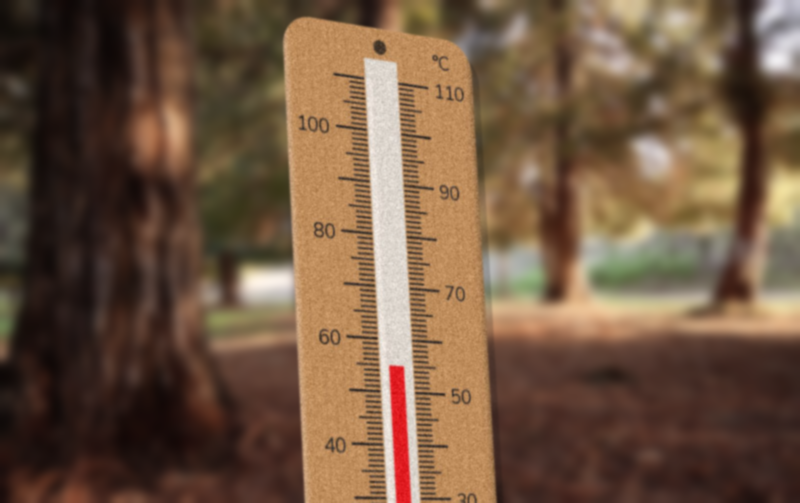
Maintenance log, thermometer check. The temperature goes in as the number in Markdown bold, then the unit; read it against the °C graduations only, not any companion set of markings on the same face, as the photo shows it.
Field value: **55** °C
